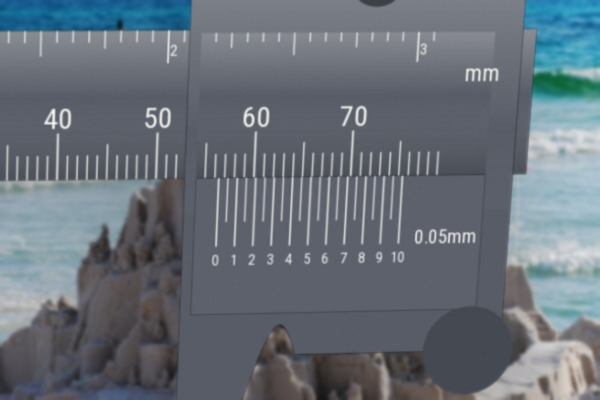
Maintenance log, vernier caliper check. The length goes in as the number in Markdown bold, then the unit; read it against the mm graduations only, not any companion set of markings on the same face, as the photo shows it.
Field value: **56.4** mm
